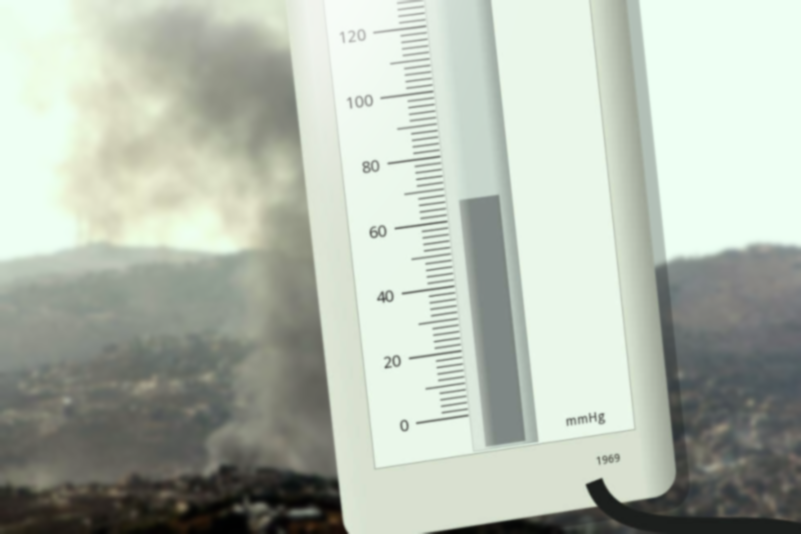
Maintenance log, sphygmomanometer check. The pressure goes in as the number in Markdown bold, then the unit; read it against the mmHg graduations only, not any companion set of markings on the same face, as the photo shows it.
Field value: **66** mmHg
